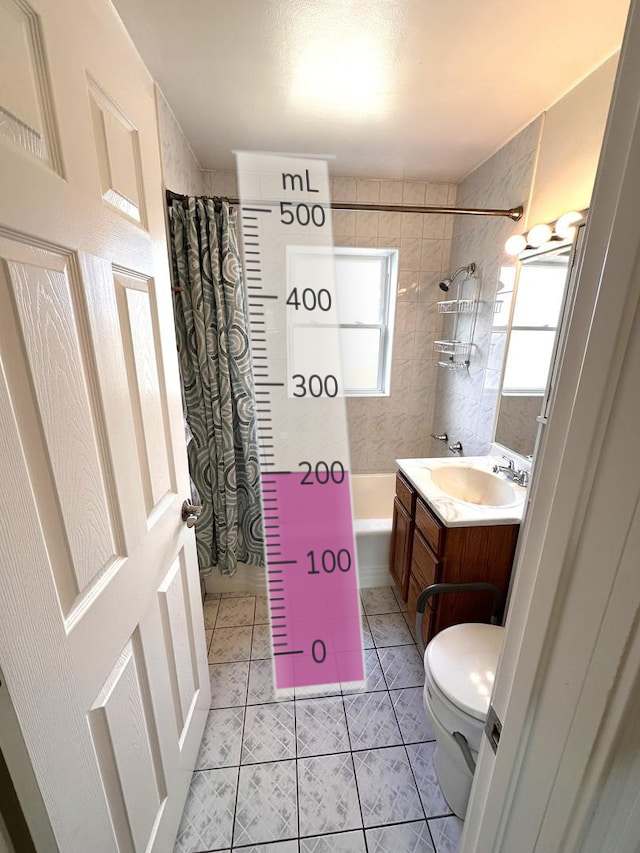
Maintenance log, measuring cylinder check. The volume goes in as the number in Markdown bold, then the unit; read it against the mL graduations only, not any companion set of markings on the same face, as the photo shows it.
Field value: **200** mL
